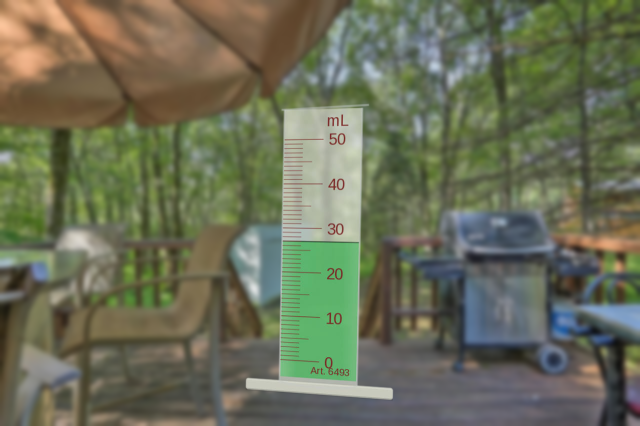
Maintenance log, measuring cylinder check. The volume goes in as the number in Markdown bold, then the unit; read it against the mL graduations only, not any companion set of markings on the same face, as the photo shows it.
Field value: **27** mL
